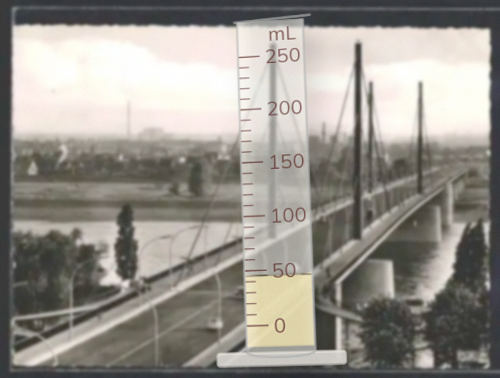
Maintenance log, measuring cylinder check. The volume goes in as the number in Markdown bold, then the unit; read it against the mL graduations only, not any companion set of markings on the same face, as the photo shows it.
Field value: **45** mL
